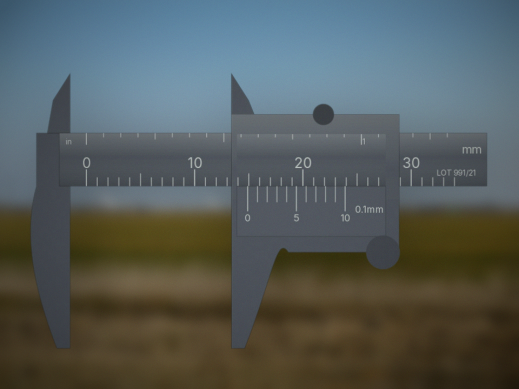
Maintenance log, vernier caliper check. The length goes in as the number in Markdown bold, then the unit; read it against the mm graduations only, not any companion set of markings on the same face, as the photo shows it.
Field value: **14.9** mm
